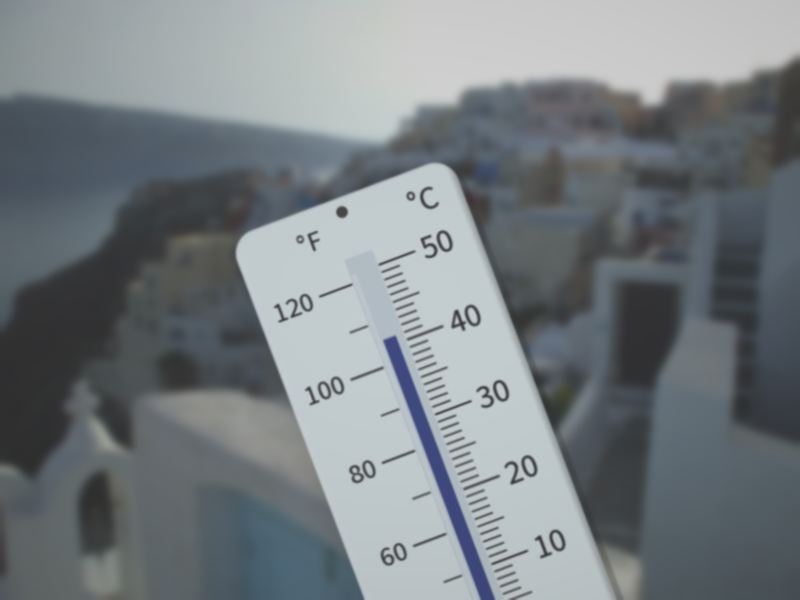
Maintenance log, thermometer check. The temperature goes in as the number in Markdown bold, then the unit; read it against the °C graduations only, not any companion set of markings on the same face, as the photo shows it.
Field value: **41** °C
